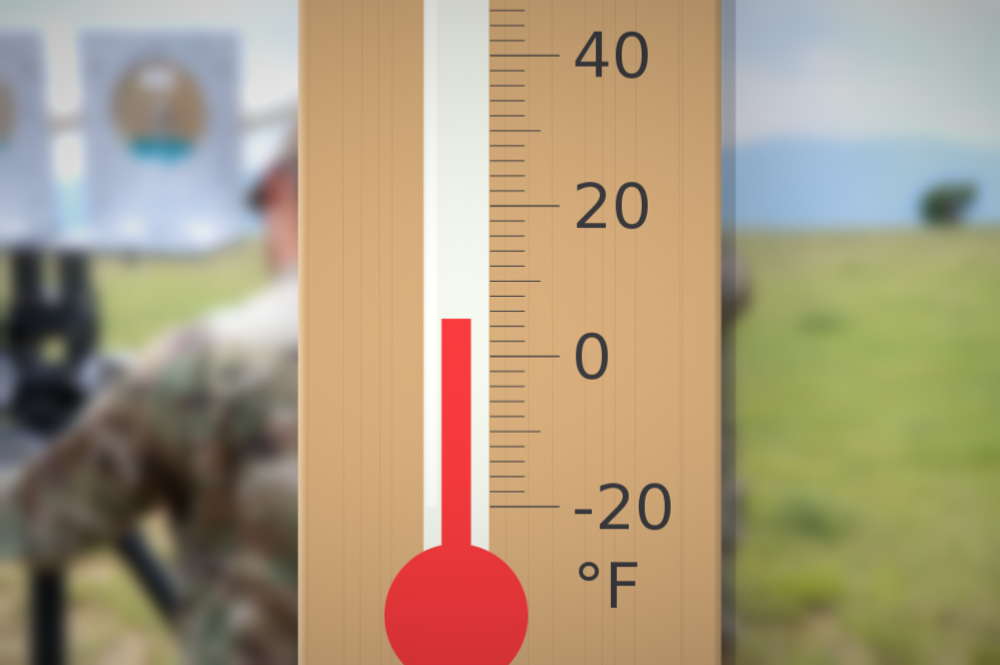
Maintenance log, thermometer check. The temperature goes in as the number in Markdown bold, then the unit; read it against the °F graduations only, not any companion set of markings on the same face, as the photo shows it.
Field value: **5** °F
